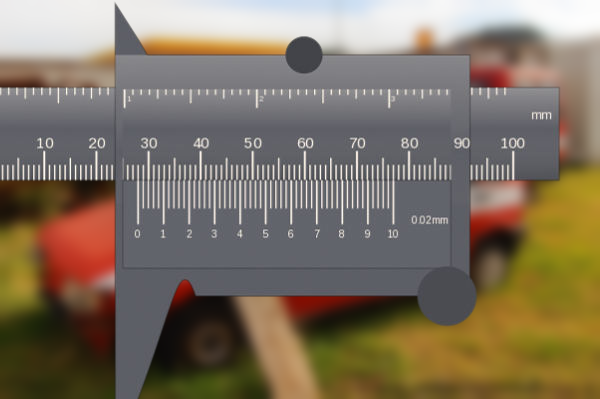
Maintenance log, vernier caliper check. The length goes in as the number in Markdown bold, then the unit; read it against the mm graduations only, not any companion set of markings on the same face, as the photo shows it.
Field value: **28.0** mm
